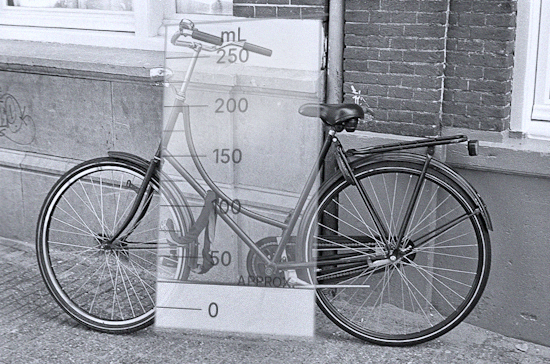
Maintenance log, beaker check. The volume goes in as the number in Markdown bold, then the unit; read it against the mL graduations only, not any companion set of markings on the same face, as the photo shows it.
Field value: **25** mL
